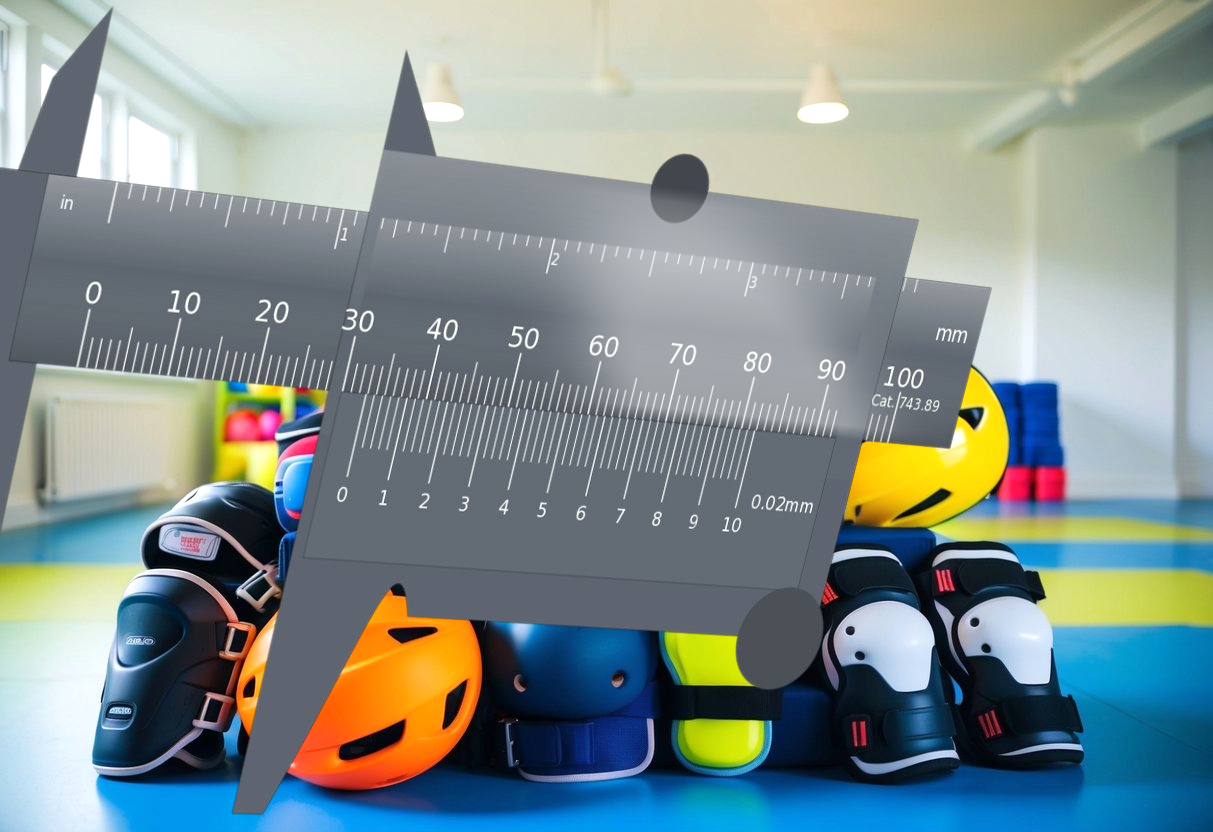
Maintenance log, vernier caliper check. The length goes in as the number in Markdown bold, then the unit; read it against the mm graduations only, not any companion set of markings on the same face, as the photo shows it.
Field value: **32.8** mm
